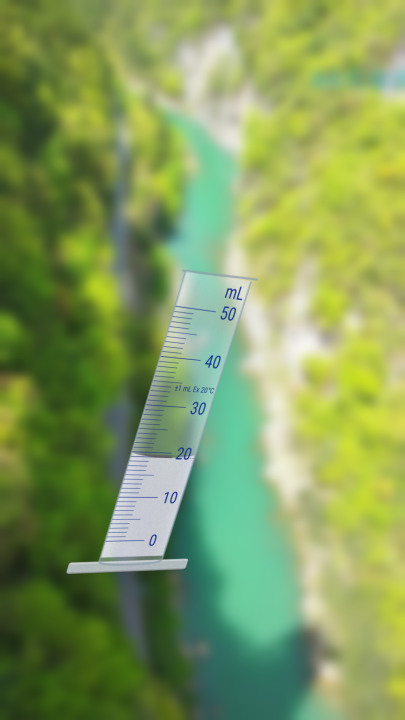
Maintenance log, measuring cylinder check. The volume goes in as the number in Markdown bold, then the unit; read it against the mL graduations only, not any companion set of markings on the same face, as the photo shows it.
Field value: **19** mL
